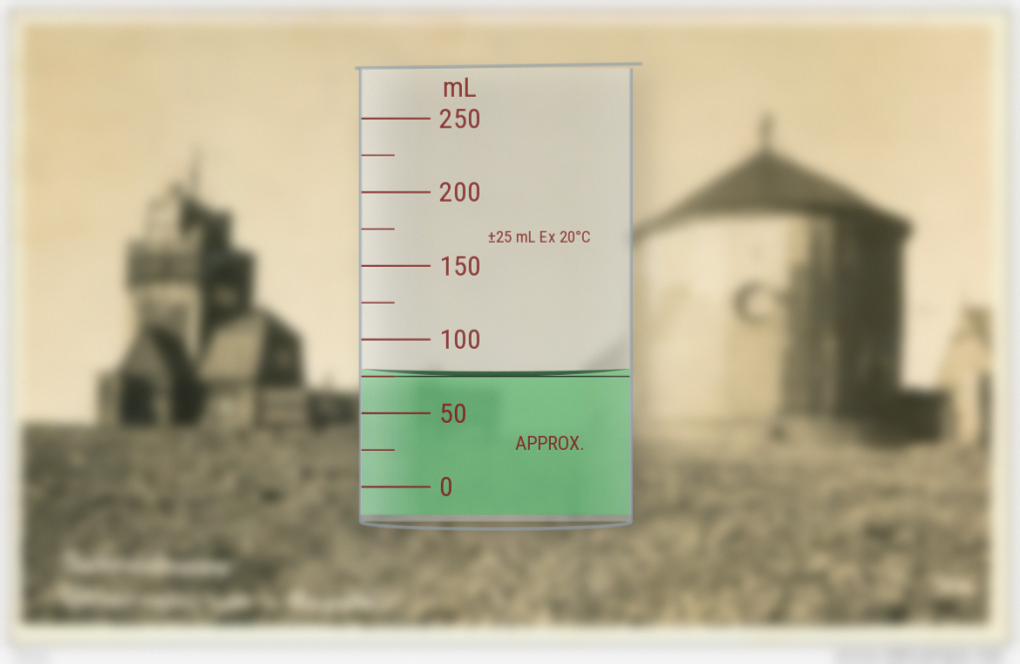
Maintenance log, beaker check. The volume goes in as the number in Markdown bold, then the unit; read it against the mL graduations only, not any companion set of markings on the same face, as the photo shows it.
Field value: **75** mL
